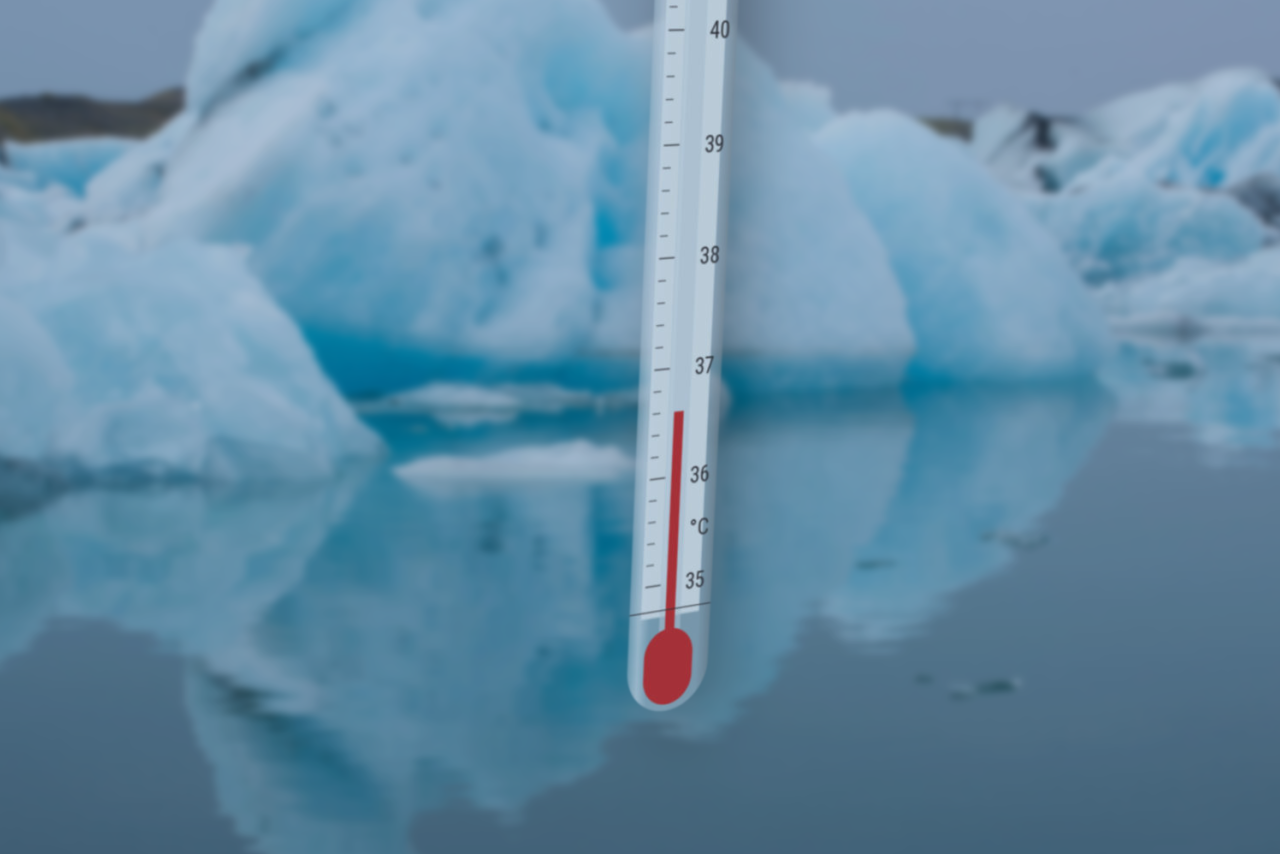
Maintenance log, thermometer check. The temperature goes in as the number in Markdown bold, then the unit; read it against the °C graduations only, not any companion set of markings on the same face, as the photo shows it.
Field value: **36.6** °C
